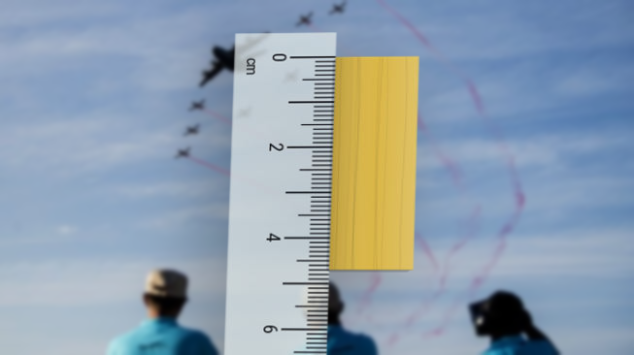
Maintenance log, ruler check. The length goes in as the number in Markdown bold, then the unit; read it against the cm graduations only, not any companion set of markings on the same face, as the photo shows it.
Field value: **4.7** cm
